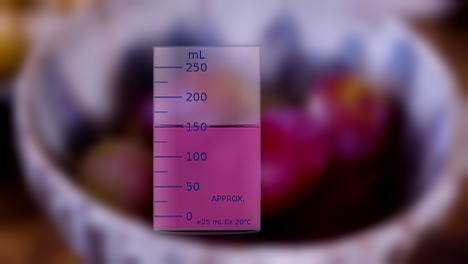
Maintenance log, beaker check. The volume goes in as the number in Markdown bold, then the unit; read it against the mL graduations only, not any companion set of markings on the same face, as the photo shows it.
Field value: **150** mL
